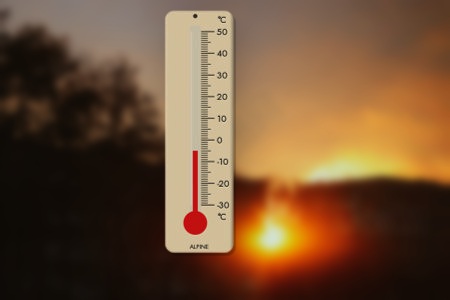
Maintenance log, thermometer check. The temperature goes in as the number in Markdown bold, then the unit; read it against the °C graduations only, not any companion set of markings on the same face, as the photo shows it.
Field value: **-5** °C
